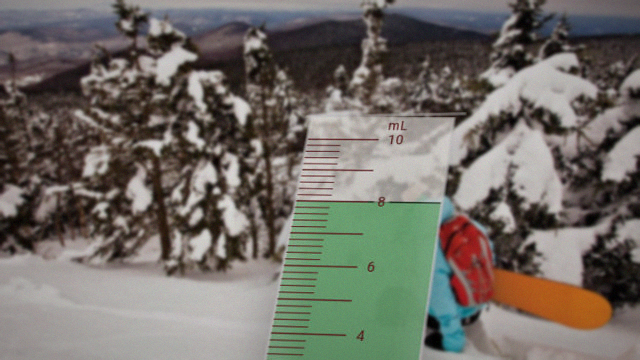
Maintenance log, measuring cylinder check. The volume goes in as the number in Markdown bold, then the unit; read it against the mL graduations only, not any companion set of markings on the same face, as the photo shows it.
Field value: **8** mL
